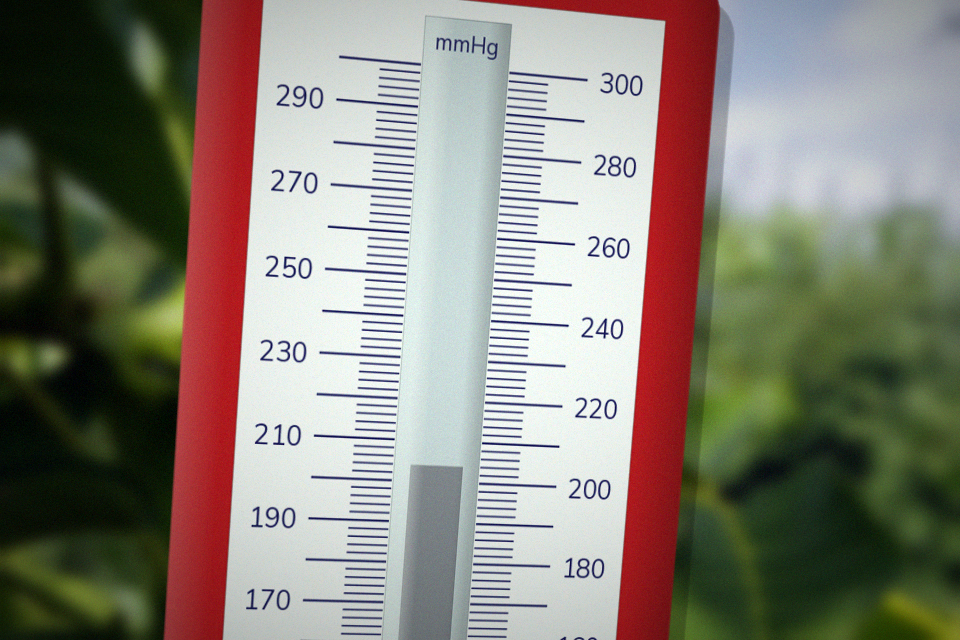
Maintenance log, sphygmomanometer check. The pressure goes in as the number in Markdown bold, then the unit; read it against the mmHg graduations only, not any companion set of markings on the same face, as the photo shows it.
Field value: **204** mmHg
